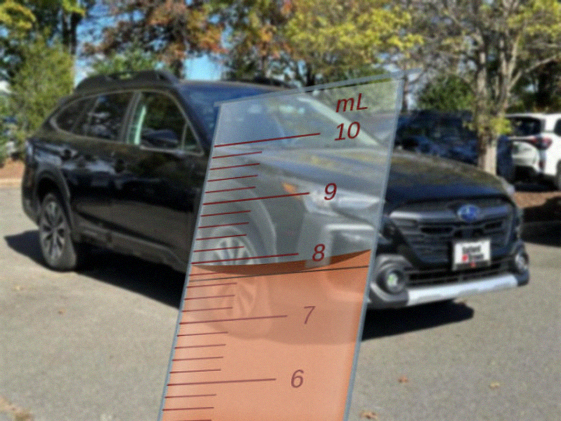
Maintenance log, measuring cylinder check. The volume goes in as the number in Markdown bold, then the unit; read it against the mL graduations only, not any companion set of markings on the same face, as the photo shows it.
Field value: **7.7** mL
